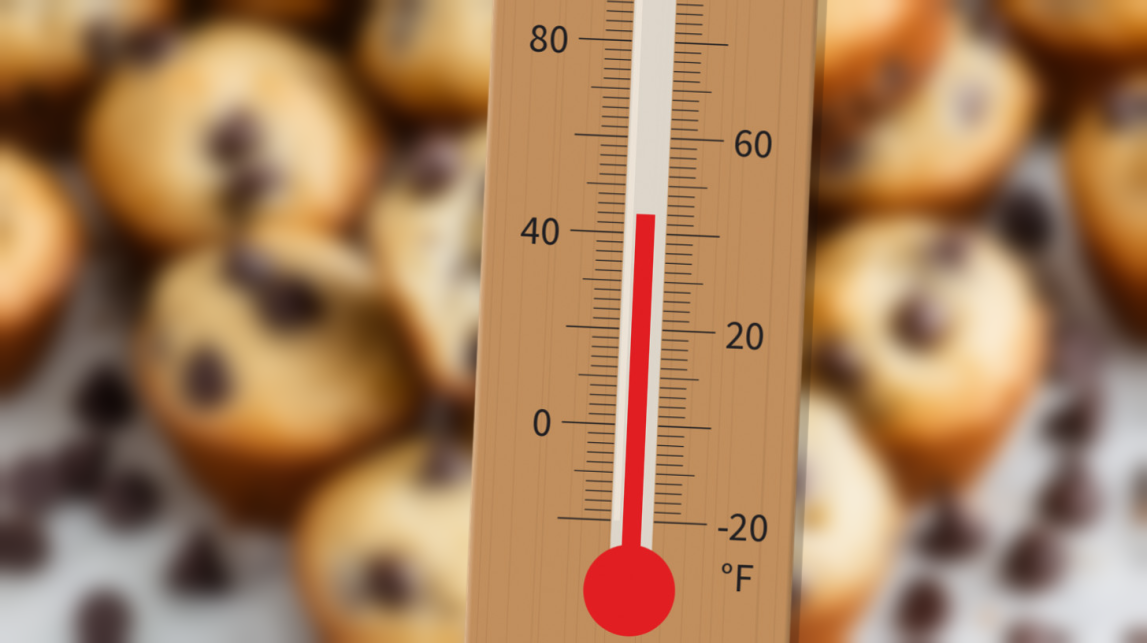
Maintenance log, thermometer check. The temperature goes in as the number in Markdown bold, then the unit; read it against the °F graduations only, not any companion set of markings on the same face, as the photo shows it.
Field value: **44** °F
